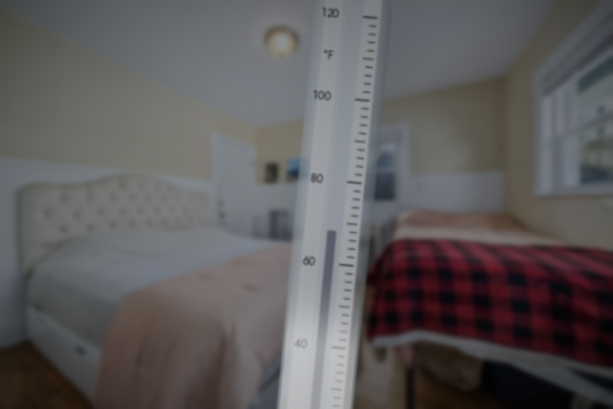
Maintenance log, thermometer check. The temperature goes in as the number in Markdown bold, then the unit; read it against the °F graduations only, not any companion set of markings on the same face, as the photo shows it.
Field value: **68** °F
